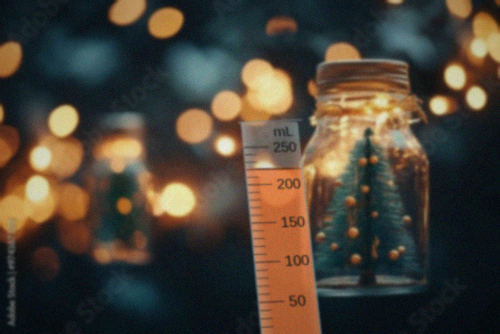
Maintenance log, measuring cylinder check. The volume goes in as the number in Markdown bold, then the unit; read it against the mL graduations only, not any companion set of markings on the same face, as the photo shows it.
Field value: **220** mL
